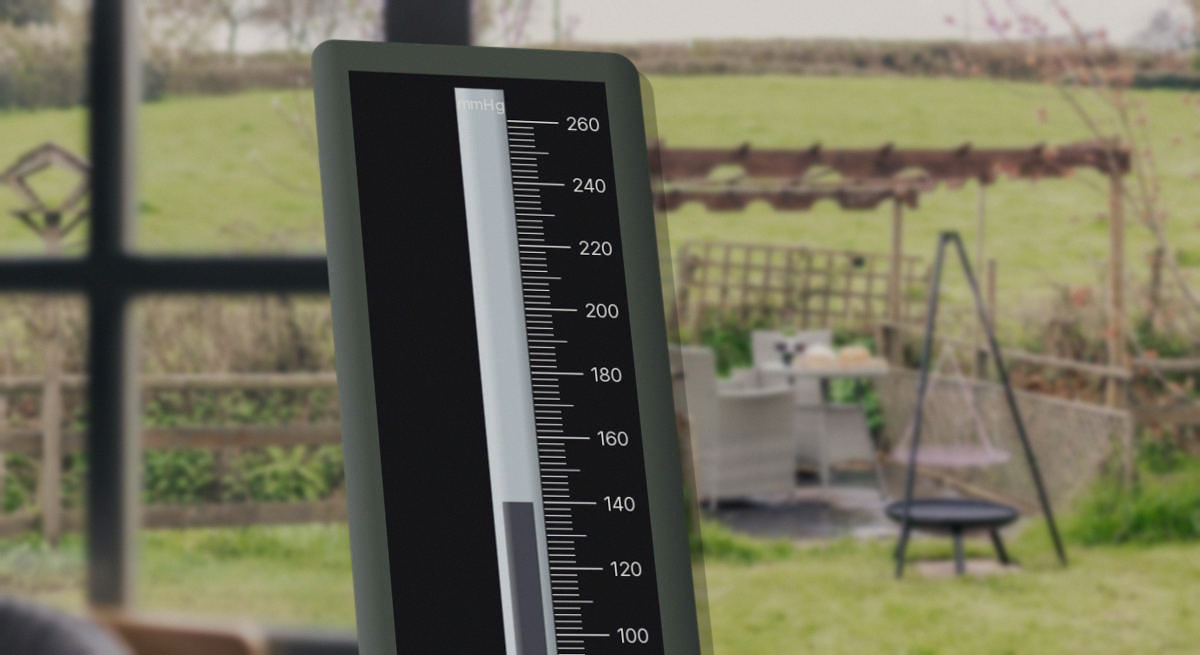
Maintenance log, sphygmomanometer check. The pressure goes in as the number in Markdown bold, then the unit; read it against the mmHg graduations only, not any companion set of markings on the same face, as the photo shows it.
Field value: **140** mmHg
